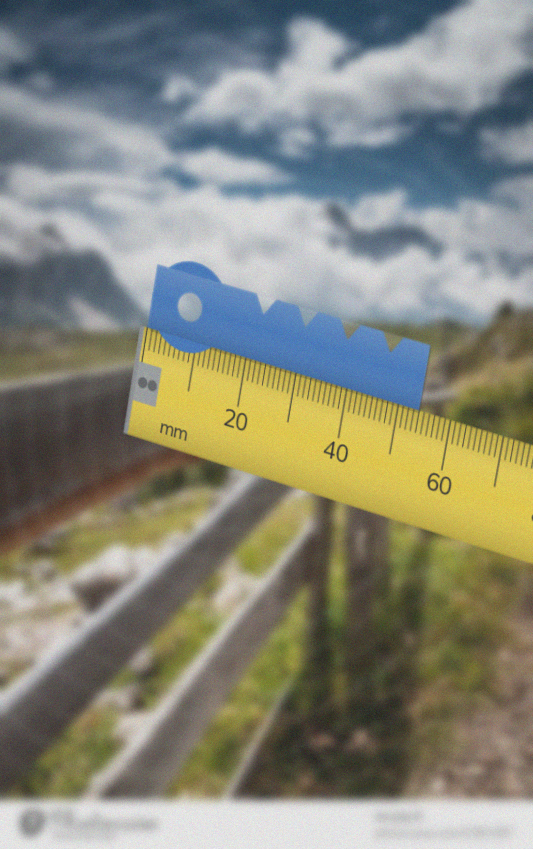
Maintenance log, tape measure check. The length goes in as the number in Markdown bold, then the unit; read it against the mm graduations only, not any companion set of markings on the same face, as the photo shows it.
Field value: **54** mm
